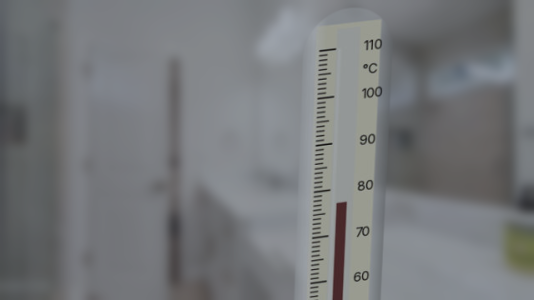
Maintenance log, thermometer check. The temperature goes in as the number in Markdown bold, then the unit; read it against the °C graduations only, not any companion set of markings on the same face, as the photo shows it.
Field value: **77** °C
